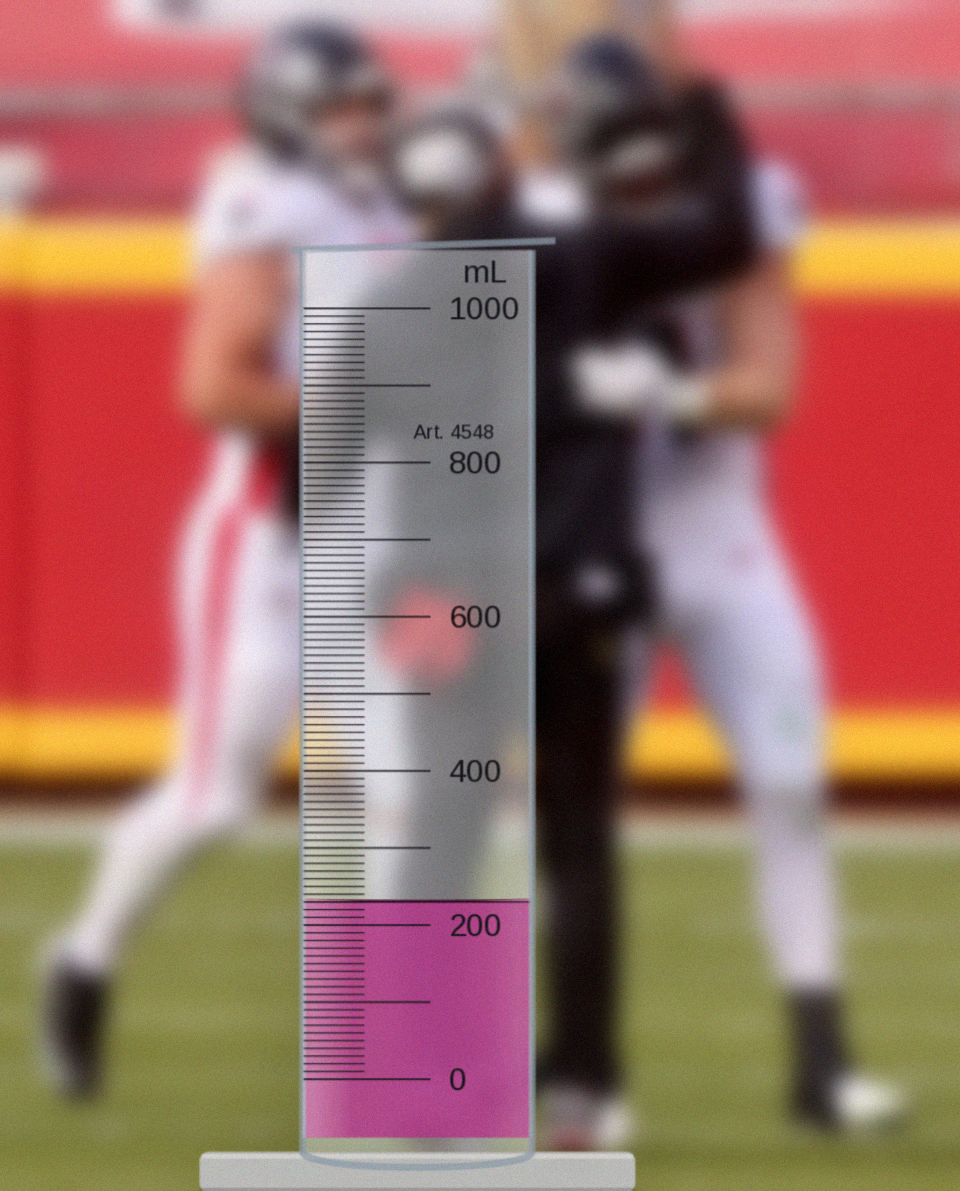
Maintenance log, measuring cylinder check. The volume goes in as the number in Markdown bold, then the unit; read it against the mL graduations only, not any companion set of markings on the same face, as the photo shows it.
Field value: **230** mL
